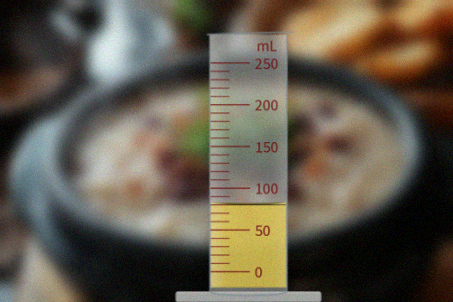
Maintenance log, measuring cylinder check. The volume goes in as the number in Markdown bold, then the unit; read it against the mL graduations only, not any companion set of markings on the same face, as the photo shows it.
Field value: **80** mL
